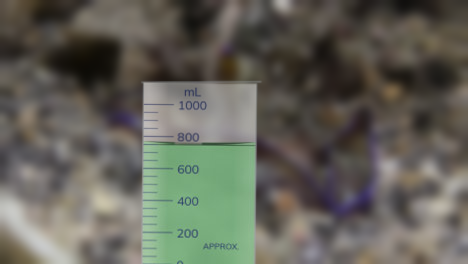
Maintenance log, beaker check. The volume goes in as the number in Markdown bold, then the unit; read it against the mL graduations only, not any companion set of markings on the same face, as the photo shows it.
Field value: **750** mL
